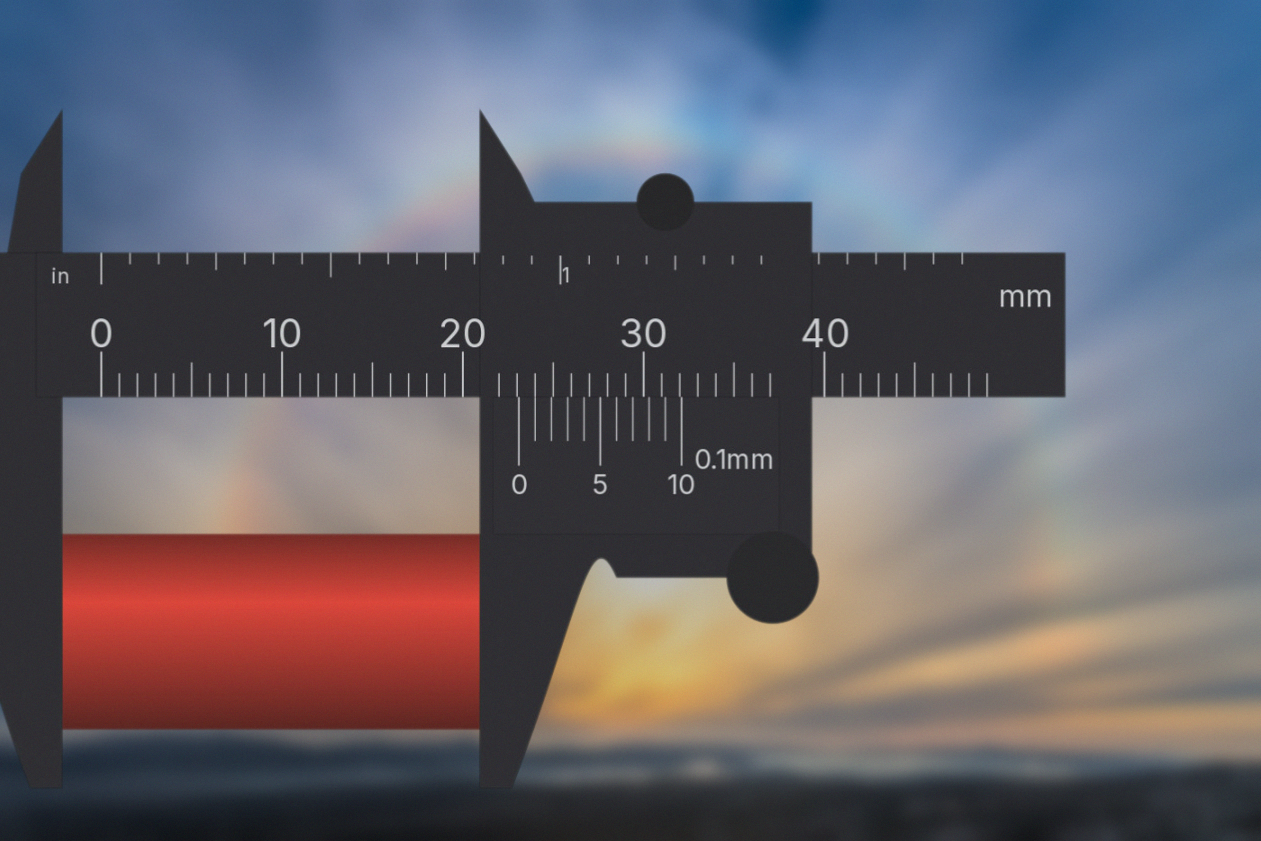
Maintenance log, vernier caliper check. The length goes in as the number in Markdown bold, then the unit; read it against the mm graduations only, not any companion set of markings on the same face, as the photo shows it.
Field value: **23.1** mm
